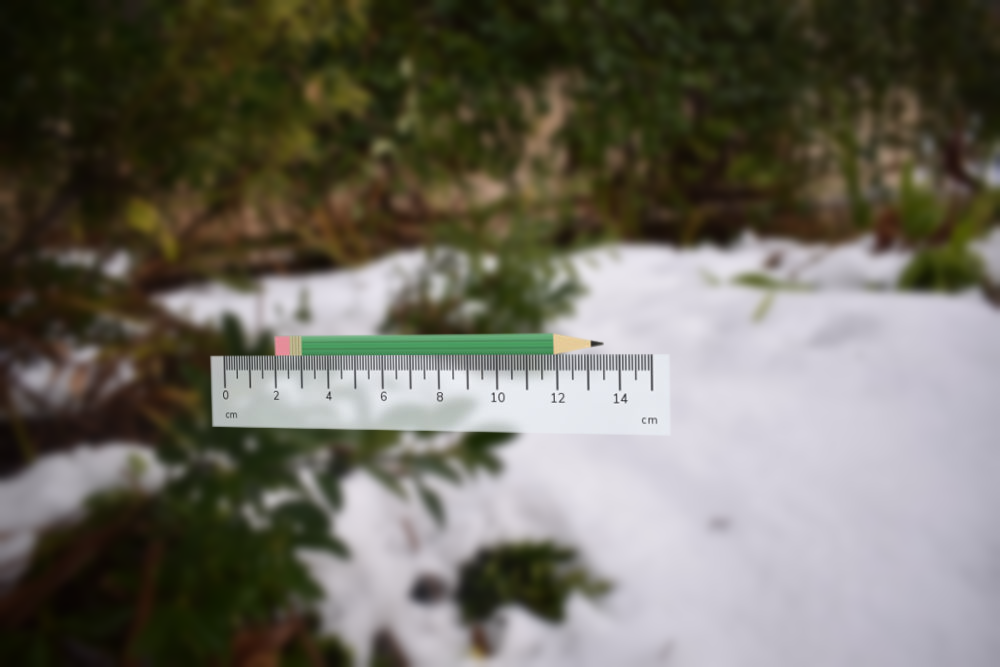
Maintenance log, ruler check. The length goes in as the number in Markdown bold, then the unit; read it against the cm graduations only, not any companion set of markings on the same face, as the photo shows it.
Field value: **11.5** cm
